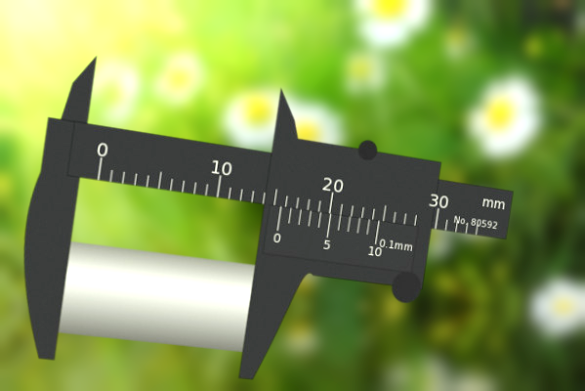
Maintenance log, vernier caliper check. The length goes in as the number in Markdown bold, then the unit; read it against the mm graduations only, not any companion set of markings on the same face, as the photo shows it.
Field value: **15.6** mm
